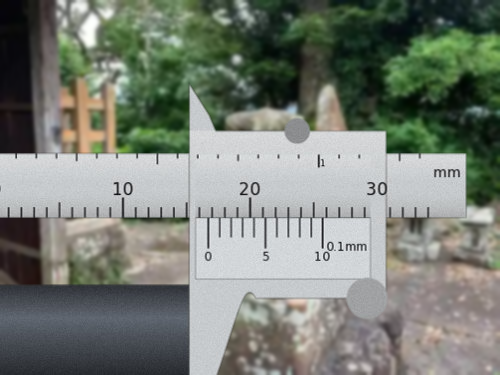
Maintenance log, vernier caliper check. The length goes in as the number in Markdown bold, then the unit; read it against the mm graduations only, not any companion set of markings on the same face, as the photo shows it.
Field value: **16.7** mm
